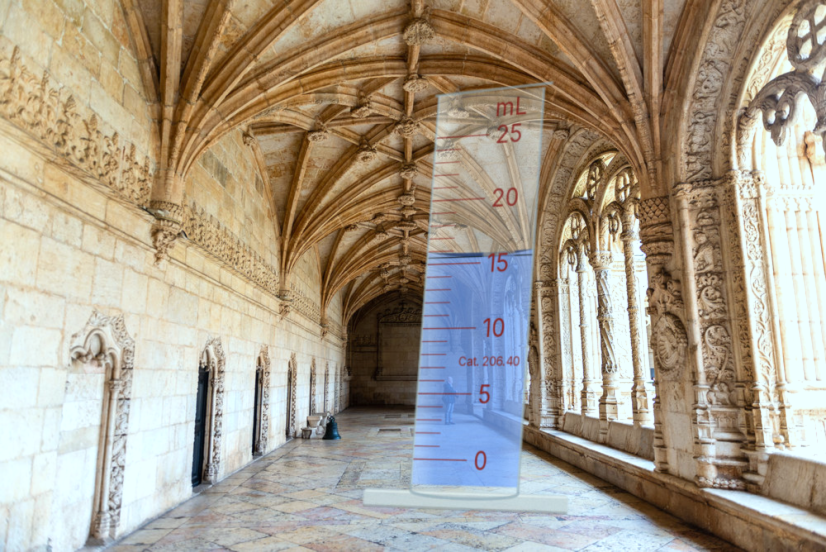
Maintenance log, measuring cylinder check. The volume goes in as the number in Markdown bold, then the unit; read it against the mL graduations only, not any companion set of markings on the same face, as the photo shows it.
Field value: **15.5** mL
